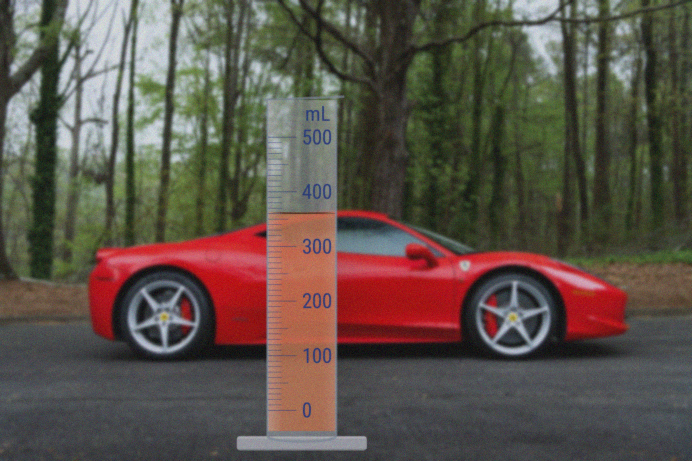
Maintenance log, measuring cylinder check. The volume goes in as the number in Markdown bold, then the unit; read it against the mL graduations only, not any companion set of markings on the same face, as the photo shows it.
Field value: **360** mL
